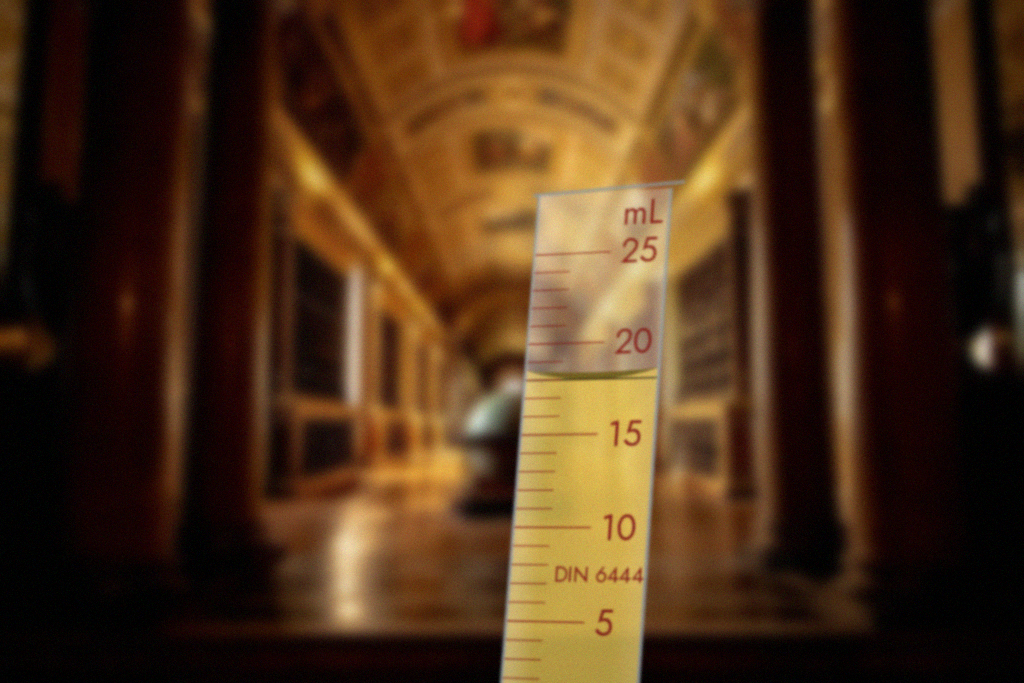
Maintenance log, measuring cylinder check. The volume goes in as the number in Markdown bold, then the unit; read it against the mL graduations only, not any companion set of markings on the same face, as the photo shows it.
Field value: **18** mL
